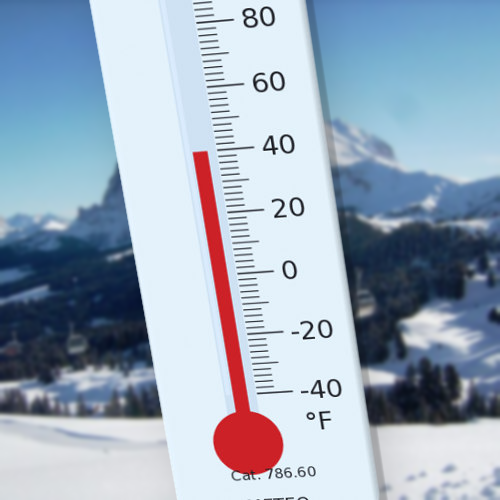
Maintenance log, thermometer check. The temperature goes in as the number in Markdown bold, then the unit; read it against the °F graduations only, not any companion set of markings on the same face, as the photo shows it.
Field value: **40** °F
